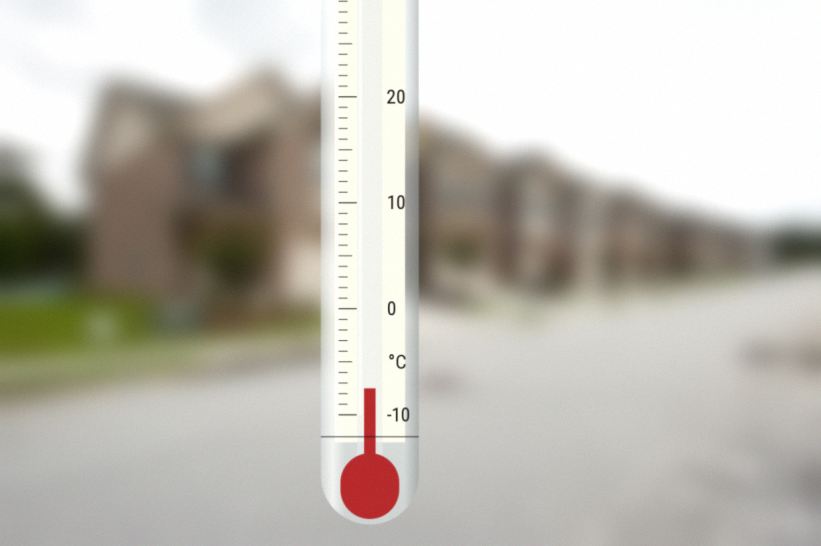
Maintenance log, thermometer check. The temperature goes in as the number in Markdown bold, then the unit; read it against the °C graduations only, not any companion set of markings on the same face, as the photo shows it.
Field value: **-7.5** °C
